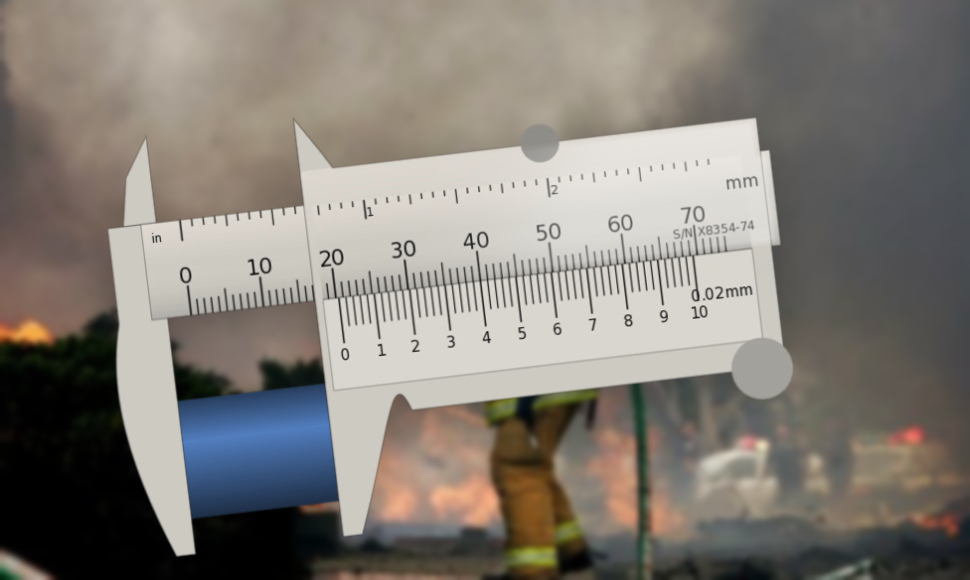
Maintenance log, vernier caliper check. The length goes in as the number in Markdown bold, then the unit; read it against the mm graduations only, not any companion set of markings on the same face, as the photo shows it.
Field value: **20.4** mm
